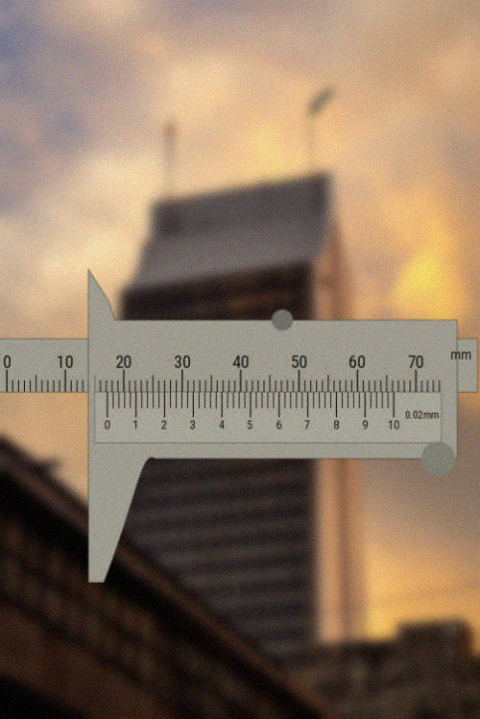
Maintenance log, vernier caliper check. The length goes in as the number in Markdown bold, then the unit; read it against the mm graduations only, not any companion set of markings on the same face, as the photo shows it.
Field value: **17.2** mm
